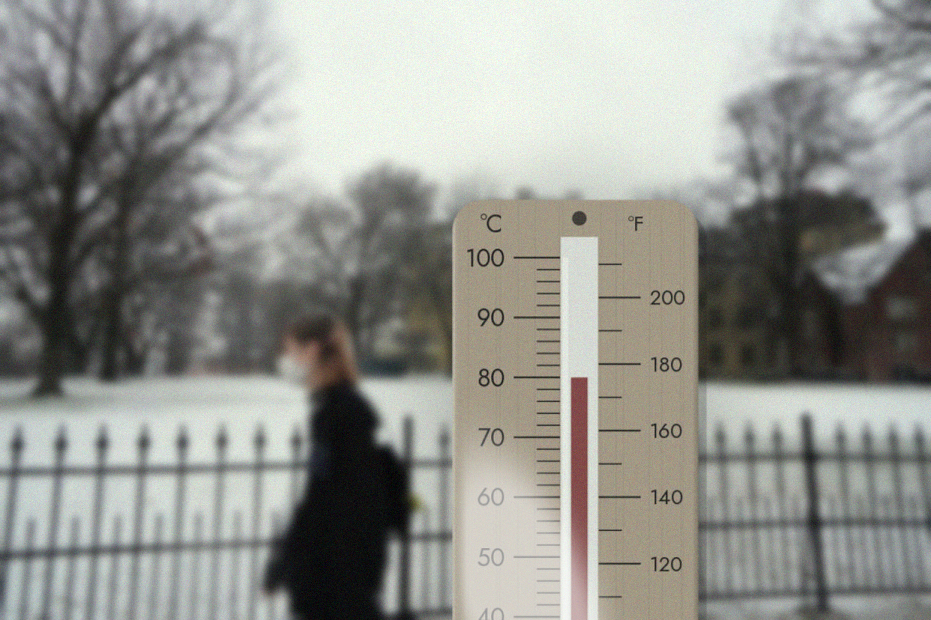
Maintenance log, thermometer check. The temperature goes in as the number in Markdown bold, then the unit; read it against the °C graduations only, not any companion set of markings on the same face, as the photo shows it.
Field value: **80** °C
